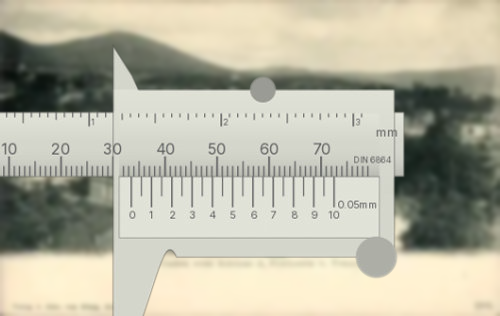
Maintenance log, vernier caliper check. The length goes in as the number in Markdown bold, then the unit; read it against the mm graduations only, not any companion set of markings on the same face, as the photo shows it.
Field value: **33.5** mm
